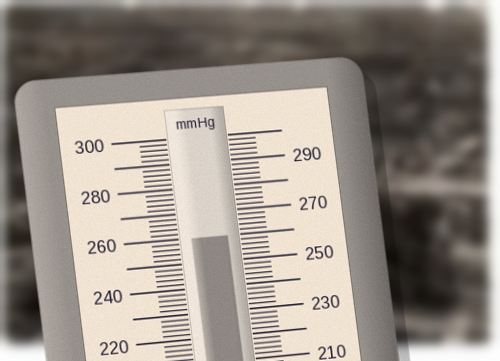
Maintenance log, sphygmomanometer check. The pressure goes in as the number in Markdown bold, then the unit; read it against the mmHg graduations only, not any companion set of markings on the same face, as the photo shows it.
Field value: **260** mmHg
